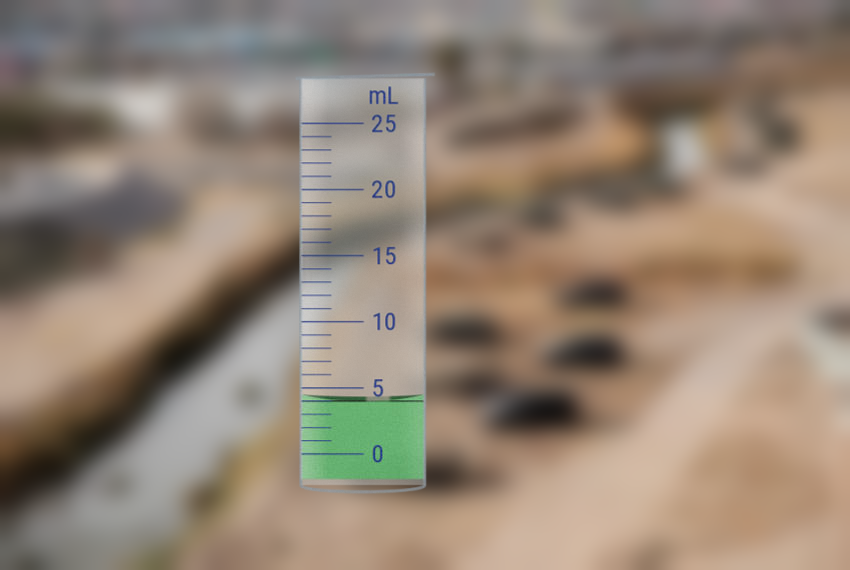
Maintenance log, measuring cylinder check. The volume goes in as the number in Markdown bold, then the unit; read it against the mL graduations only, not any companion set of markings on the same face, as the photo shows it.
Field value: **4** mL
